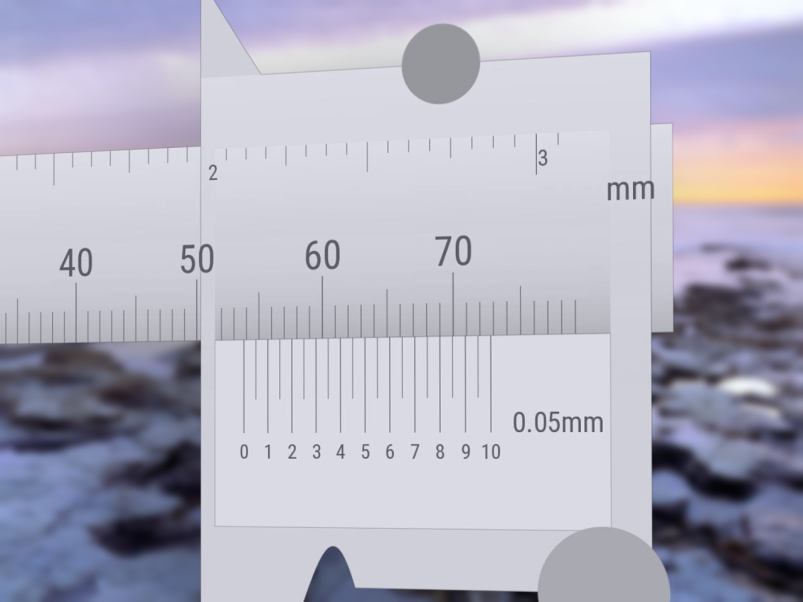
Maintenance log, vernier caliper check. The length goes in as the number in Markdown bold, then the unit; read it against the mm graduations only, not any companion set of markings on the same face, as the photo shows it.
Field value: **53.8** mm
